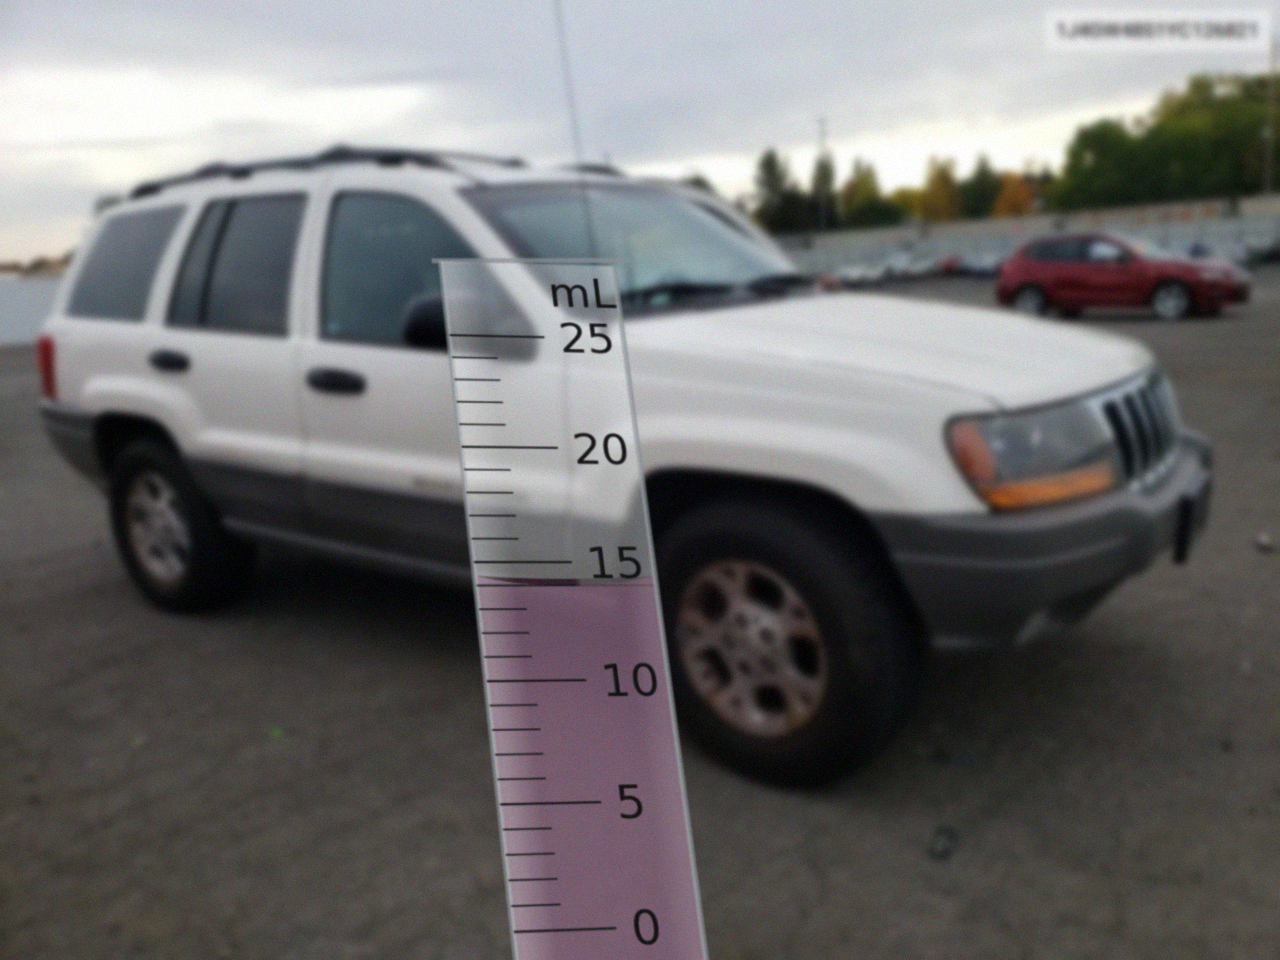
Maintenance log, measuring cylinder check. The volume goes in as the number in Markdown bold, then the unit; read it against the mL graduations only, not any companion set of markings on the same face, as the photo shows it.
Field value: **14** mL
